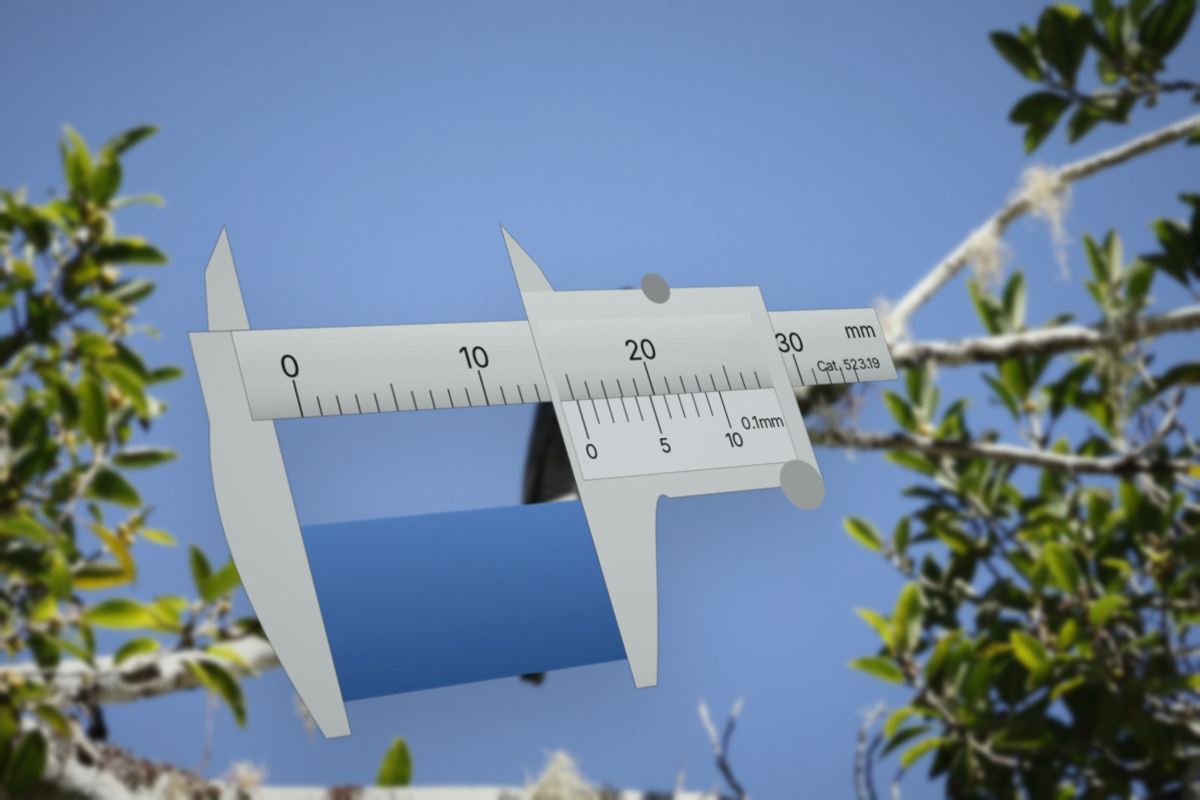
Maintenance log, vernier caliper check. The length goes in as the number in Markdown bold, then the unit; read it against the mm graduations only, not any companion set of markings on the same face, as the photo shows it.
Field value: **15.2** mm
